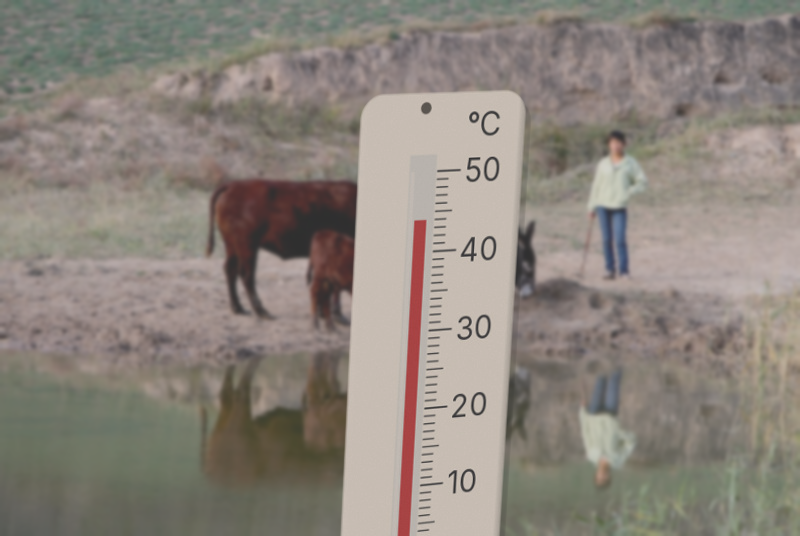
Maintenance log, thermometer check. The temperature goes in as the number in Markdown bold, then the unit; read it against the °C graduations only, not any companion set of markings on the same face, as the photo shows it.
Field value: **44** °C
